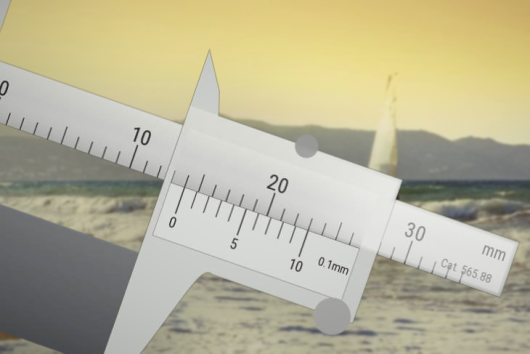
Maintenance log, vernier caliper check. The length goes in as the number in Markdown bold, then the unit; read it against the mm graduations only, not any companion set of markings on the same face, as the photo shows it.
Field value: **14.0** mm
